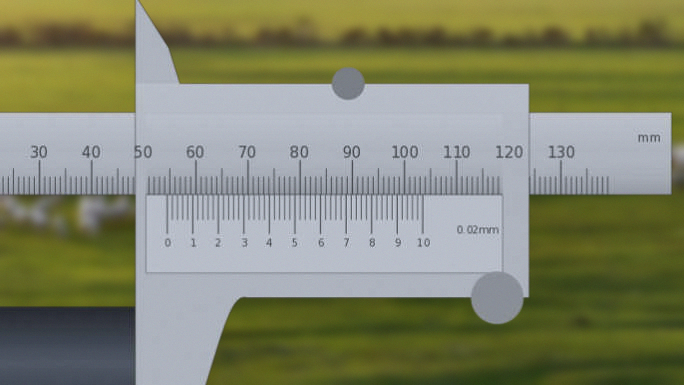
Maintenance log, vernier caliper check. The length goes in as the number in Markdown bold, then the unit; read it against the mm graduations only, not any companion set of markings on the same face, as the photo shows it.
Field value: **54.5** mm
